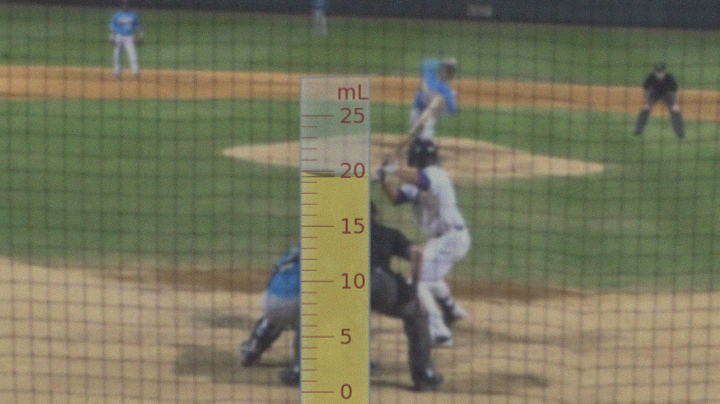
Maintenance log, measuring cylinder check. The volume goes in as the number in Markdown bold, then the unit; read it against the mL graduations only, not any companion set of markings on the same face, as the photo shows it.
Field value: **19.5** mL
